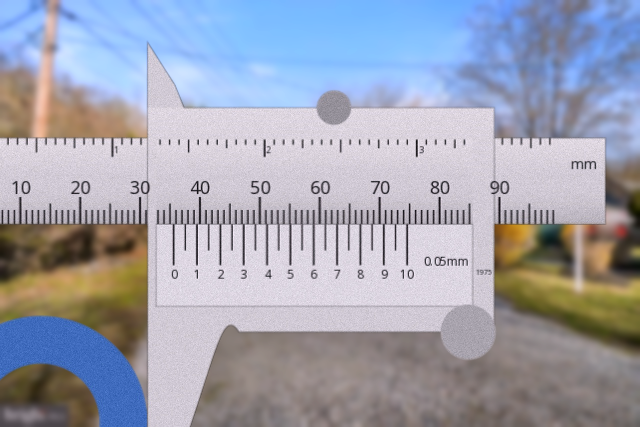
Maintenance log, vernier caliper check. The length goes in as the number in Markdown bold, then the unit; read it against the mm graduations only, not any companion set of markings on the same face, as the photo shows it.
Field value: **35.6** mm
